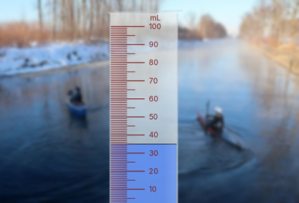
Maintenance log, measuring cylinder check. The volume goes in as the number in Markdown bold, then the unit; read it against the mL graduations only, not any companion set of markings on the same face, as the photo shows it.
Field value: **35** mL
